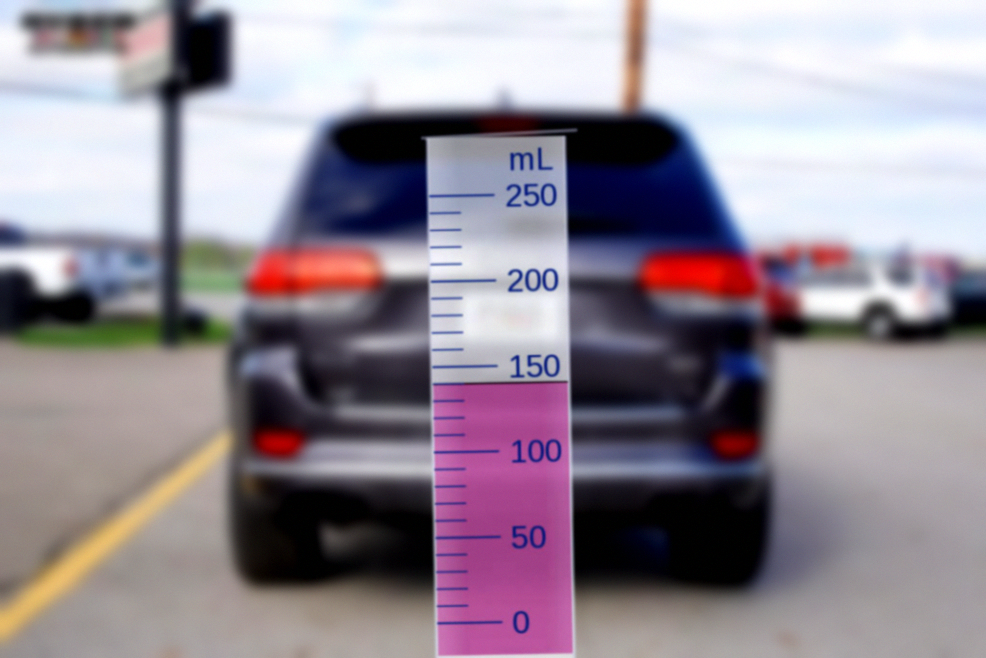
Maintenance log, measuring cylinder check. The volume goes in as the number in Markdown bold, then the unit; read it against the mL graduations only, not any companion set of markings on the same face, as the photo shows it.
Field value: **140** mL
